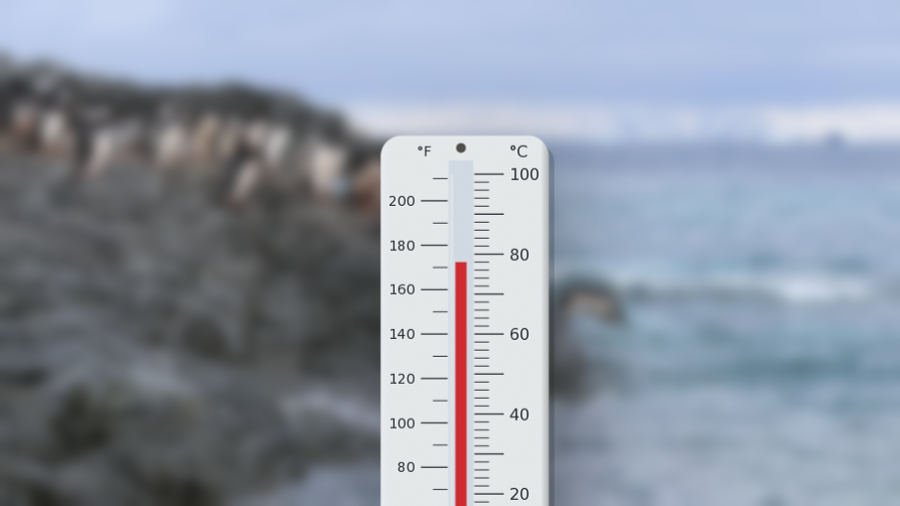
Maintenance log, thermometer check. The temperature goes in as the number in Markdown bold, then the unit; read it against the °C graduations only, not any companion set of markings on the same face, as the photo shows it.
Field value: **78** °C
